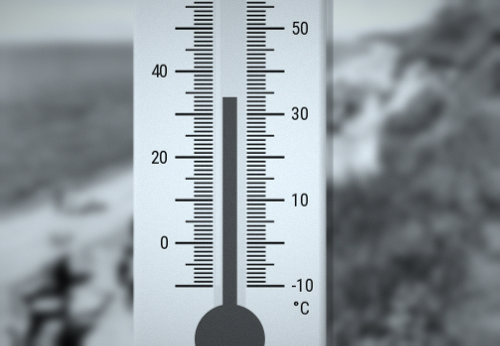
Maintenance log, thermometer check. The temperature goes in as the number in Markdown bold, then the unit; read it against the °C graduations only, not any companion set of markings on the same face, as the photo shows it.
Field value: **34** °C
